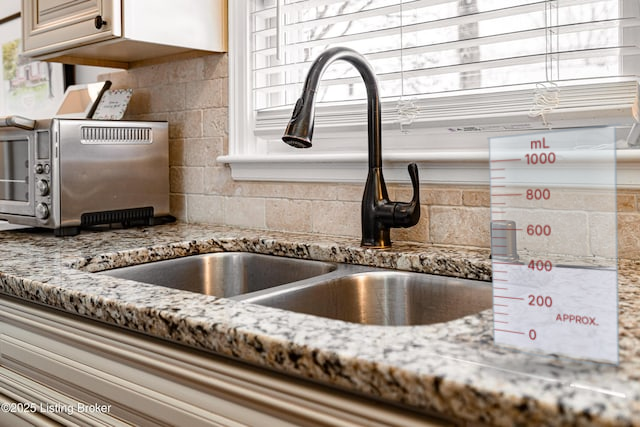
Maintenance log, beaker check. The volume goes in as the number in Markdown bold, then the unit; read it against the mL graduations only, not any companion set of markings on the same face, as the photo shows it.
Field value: **400** mL
